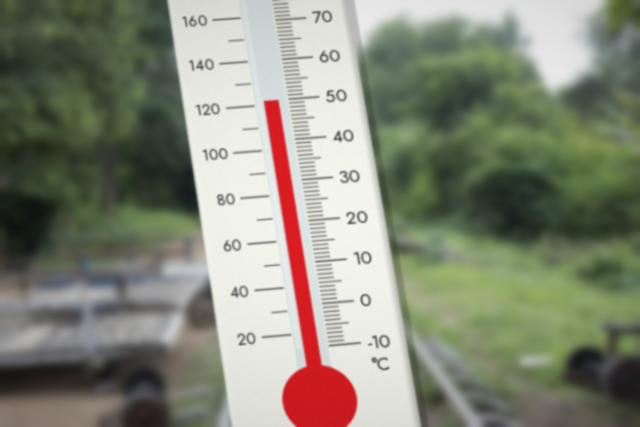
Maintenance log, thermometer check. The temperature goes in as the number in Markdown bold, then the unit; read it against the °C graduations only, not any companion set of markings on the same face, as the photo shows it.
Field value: **50** °C
